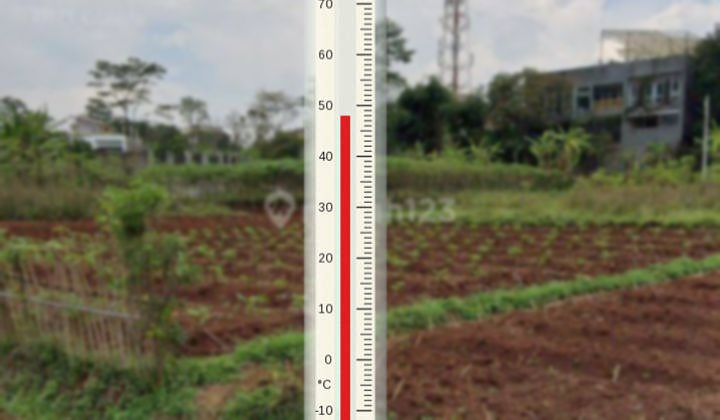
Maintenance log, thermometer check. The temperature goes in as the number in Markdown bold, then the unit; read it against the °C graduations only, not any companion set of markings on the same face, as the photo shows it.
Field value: **48** °C
